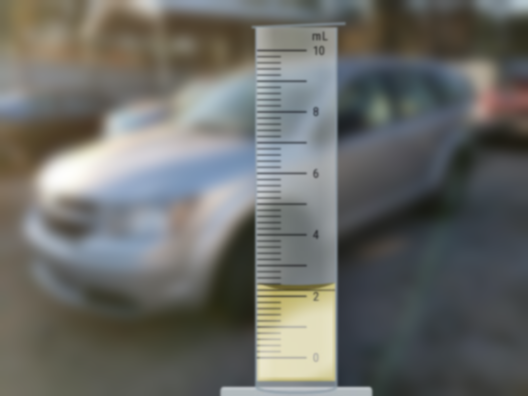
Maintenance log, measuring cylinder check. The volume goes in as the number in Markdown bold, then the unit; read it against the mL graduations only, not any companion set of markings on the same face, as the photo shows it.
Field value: **2.2** mL
